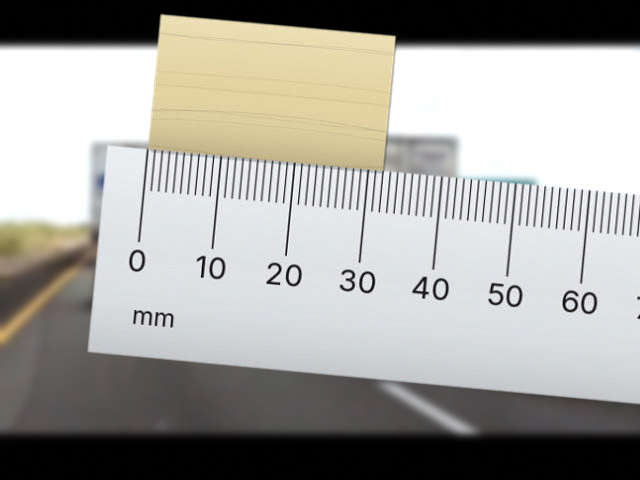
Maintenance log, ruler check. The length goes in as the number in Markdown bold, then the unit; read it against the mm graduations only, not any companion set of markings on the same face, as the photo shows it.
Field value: **32** mm
